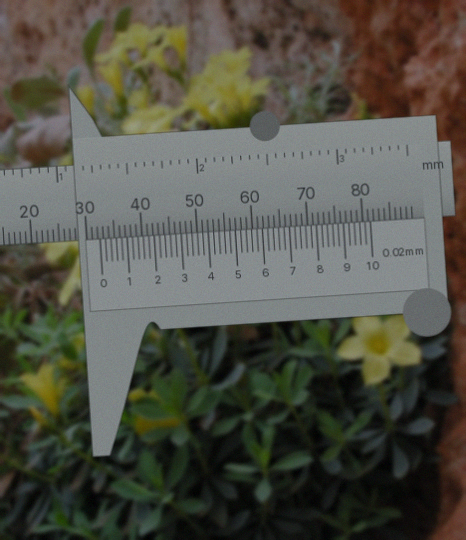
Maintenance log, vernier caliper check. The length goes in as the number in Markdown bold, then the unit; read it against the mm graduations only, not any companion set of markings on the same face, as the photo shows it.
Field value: **32.4** mm
